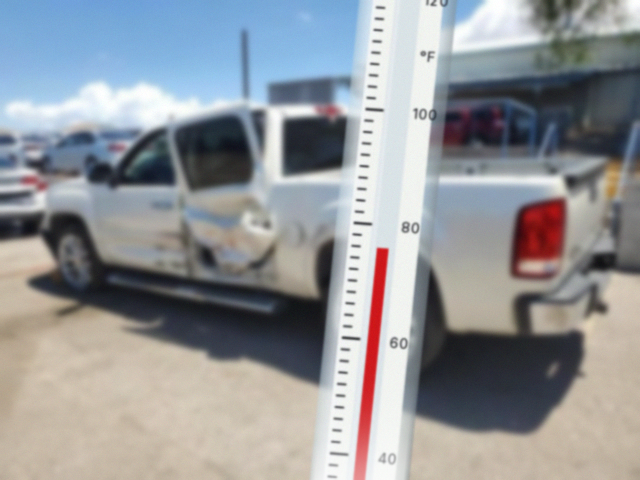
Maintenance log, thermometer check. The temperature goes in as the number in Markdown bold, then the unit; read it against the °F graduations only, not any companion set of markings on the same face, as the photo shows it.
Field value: **76** °F
